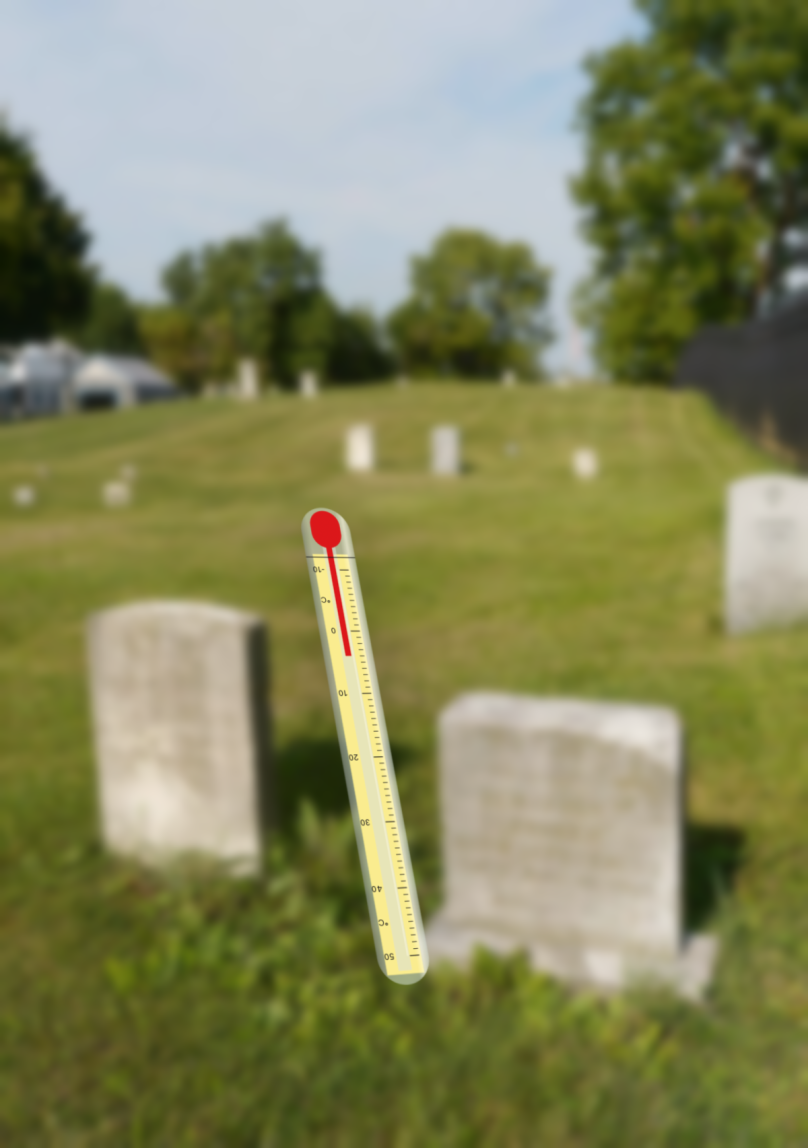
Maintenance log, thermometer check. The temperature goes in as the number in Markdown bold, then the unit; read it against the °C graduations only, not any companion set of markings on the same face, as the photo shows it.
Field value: **4** °C
